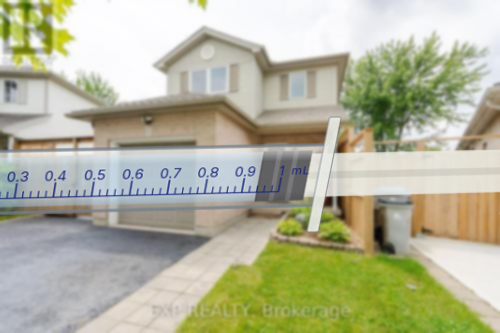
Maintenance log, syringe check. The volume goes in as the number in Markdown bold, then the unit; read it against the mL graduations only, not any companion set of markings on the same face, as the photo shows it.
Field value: **0.94** mL
